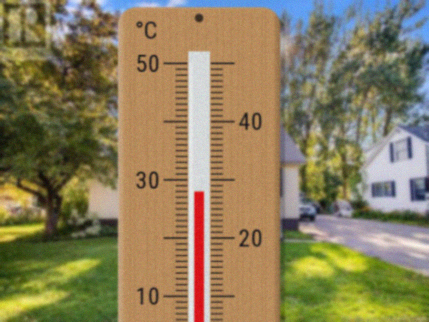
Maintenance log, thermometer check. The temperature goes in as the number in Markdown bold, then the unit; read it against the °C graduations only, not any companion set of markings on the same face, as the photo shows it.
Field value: **28** °C
